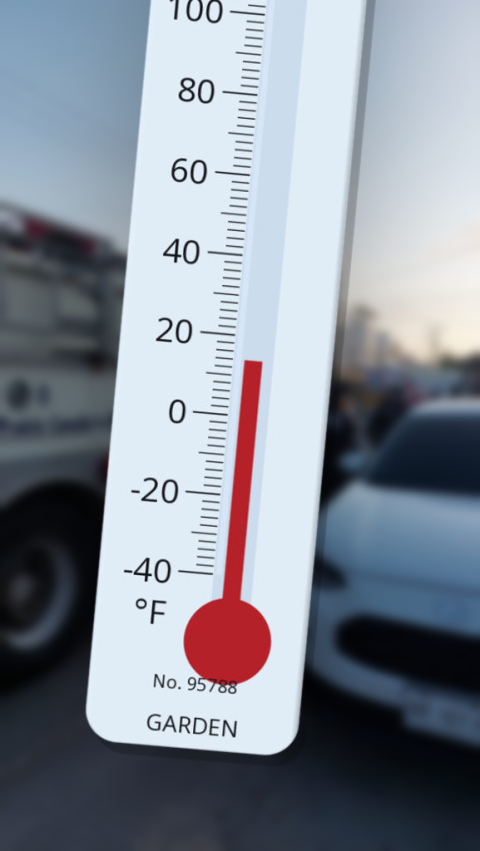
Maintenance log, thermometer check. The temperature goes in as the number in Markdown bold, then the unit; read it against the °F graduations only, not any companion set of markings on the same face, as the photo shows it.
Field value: **14** °F
